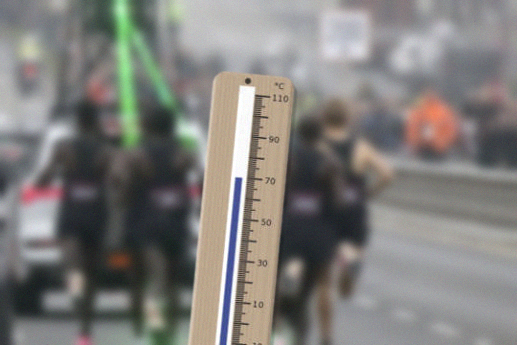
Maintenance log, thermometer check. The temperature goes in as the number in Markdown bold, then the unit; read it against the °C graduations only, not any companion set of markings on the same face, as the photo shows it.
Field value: **70** °C
